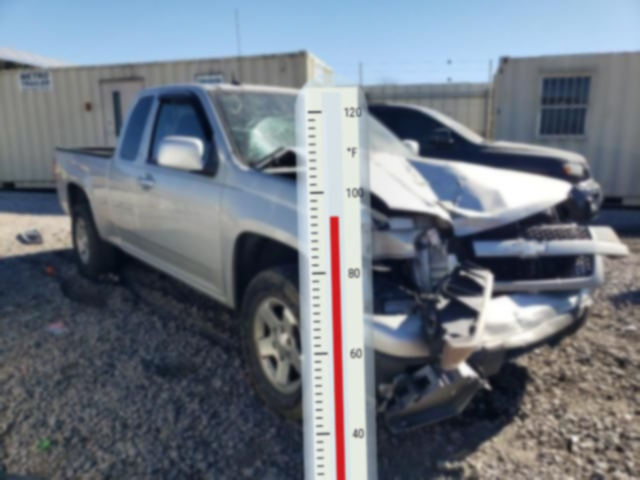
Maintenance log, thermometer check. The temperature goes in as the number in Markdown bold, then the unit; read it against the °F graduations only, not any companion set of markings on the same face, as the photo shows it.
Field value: **94** °F
